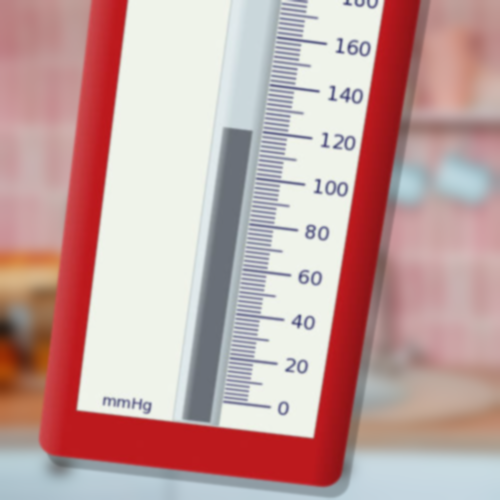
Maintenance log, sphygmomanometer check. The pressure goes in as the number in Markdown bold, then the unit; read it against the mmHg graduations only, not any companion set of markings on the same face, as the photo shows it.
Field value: **120** mmHg
